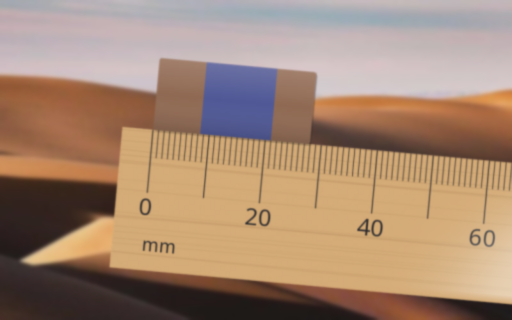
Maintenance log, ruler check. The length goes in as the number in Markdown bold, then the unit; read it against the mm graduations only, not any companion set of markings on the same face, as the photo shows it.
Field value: **28** mm
